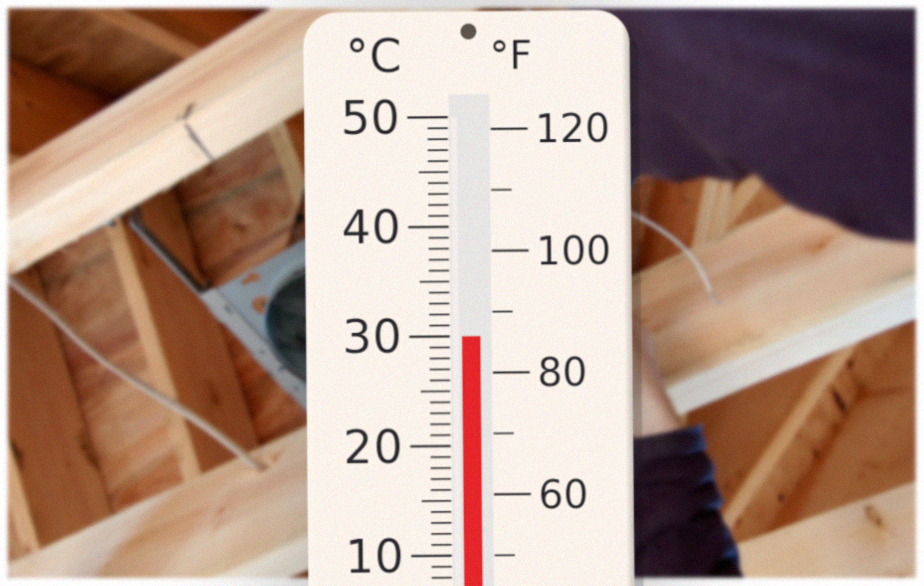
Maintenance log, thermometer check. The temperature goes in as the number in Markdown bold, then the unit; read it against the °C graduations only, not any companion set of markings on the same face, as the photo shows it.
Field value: **30** °C
